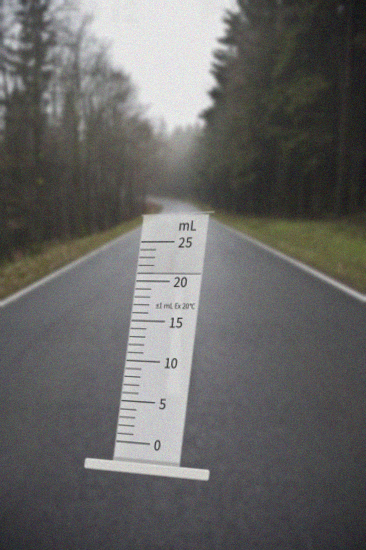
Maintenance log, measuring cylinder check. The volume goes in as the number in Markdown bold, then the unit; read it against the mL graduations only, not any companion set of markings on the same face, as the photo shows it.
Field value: **21** mL
